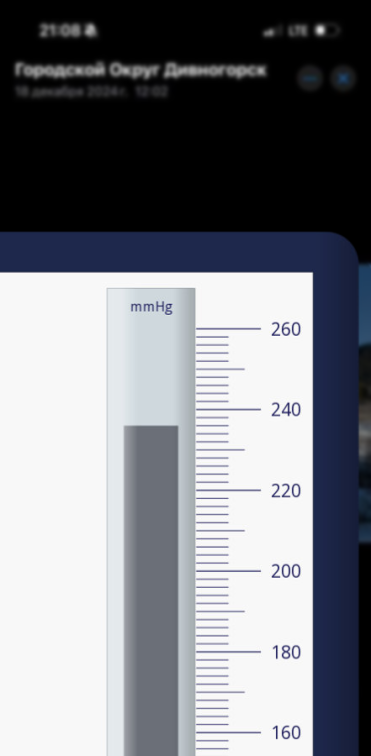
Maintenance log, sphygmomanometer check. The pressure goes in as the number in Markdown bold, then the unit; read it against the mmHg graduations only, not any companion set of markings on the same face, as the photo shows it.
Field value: **236** mmHg
